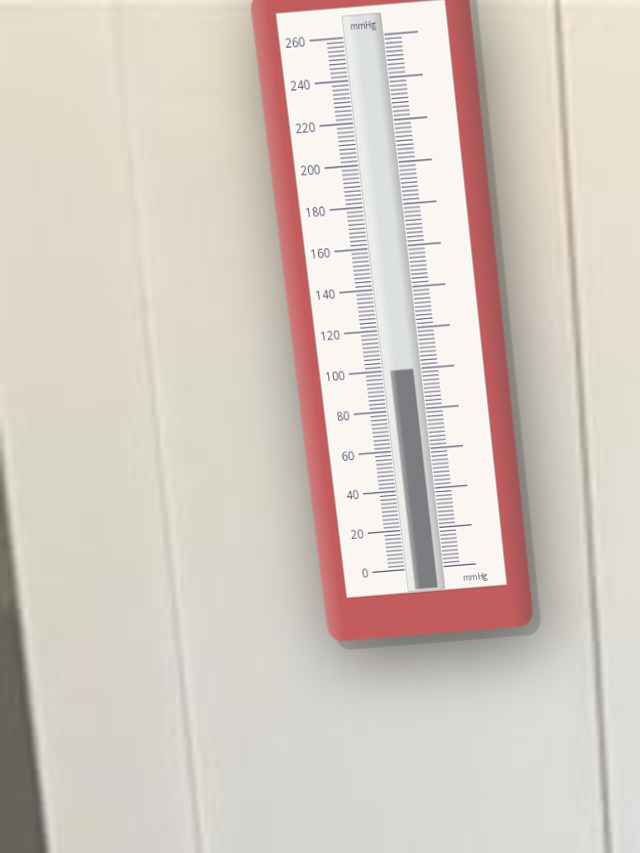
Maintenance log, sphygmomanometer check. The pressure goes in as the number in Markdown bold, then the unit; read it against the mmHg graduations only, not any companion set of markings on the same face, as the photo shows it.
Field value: **100** mmHg
